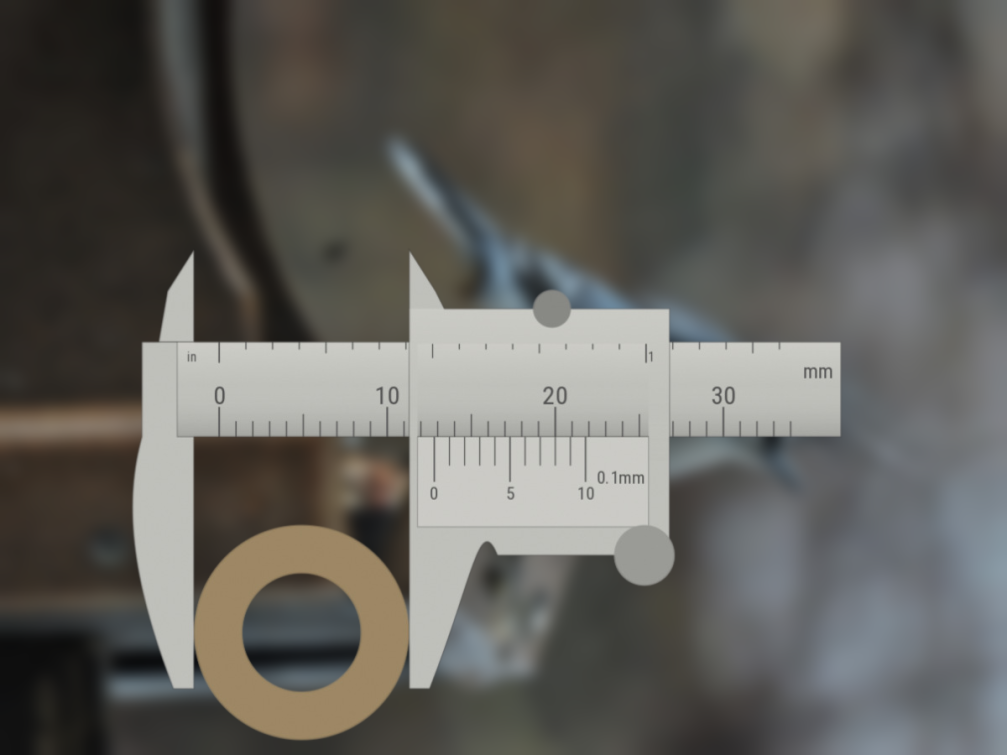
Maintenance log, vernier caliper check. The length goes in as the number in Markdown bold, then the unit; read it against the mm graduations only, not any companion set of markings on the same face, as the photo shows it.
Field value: **12.8** mm
